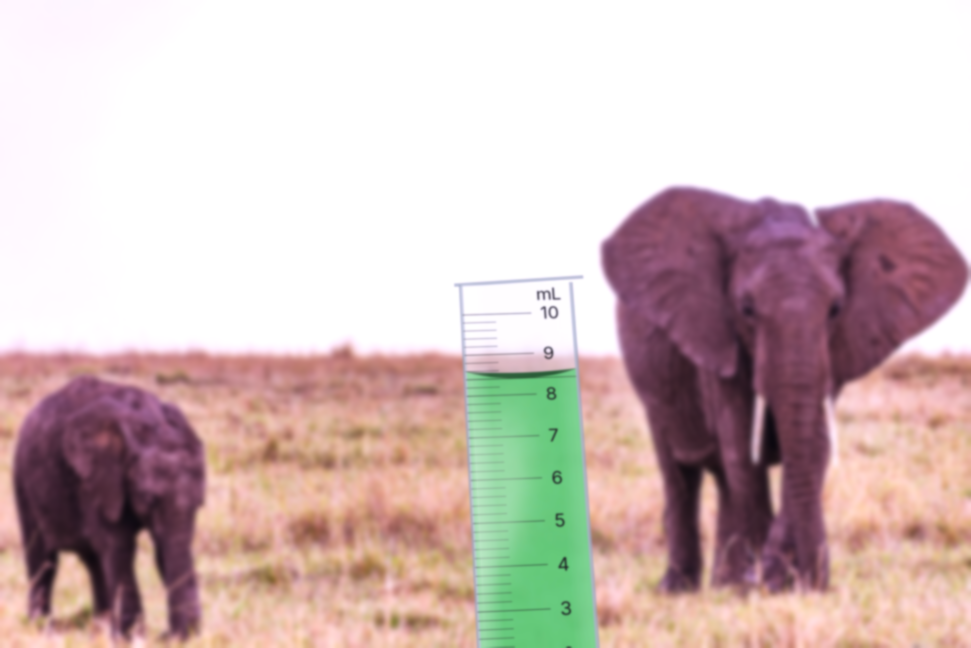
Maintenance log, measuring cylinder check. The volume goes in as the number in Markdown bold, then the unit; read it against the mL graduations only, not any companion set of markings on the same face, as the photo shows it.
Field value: **8.4** mL
